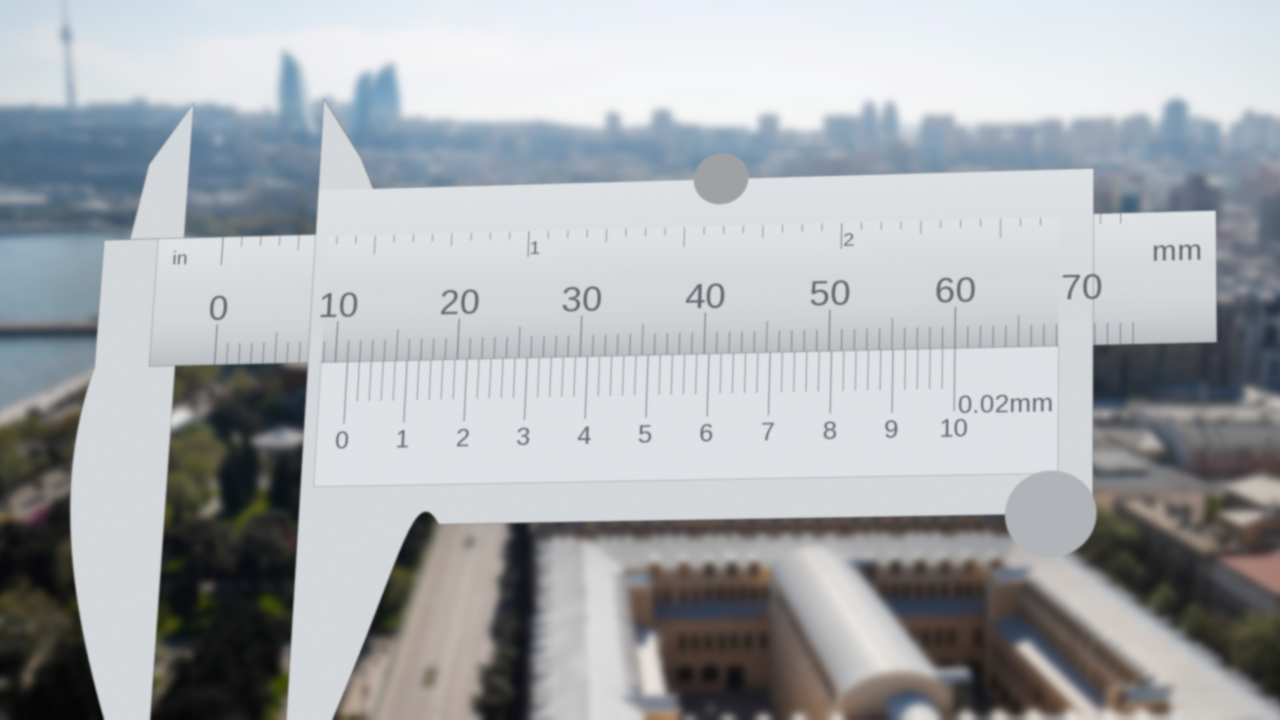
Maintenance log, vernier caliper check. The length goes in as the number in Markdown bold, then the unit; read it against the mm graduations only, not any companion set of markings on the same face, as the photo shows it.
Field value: **11.0** mm
